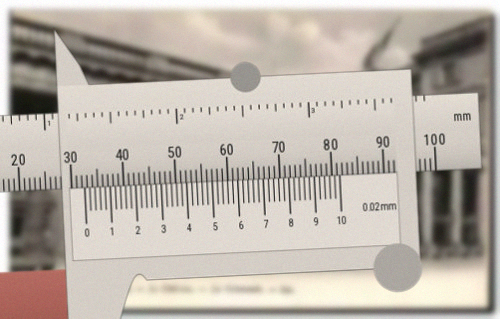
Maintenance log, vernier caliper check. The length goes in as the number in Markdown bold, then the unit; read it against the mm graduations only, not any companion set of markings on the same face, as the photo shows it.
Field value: **32.5** mm
